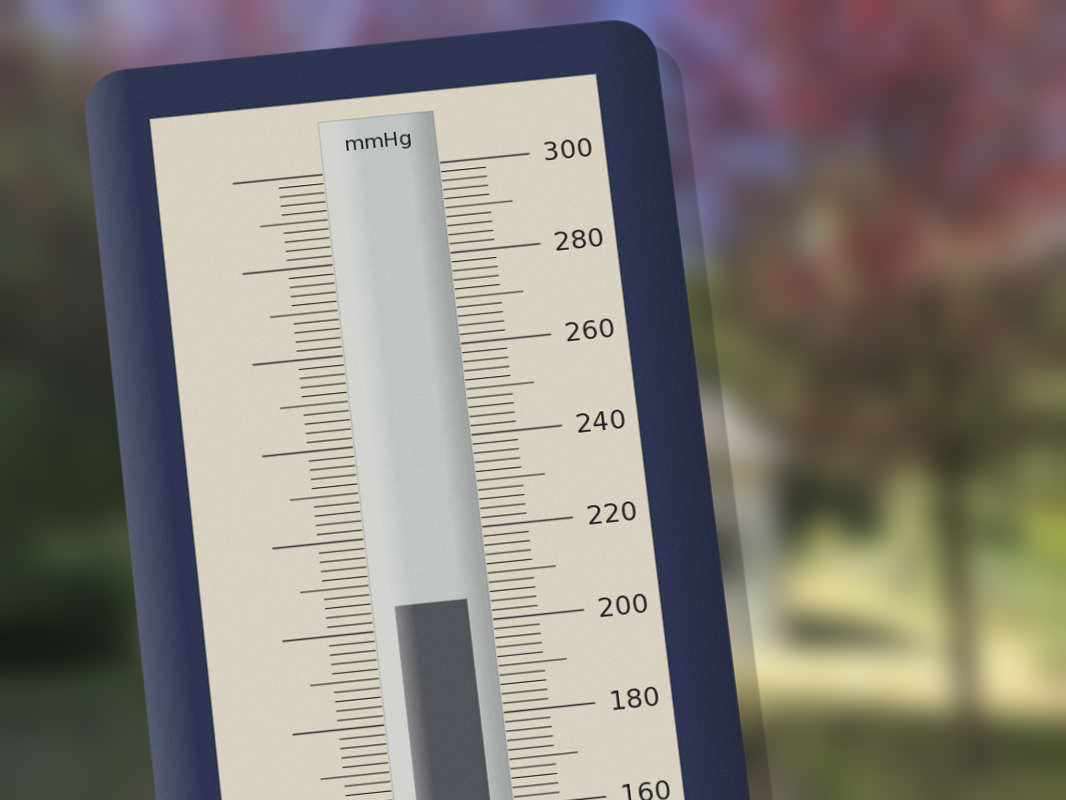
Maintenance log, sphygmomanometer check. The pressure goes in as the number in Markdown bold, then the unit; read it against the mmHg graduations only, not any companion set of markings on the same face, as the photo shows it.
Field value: **205** mmHg
